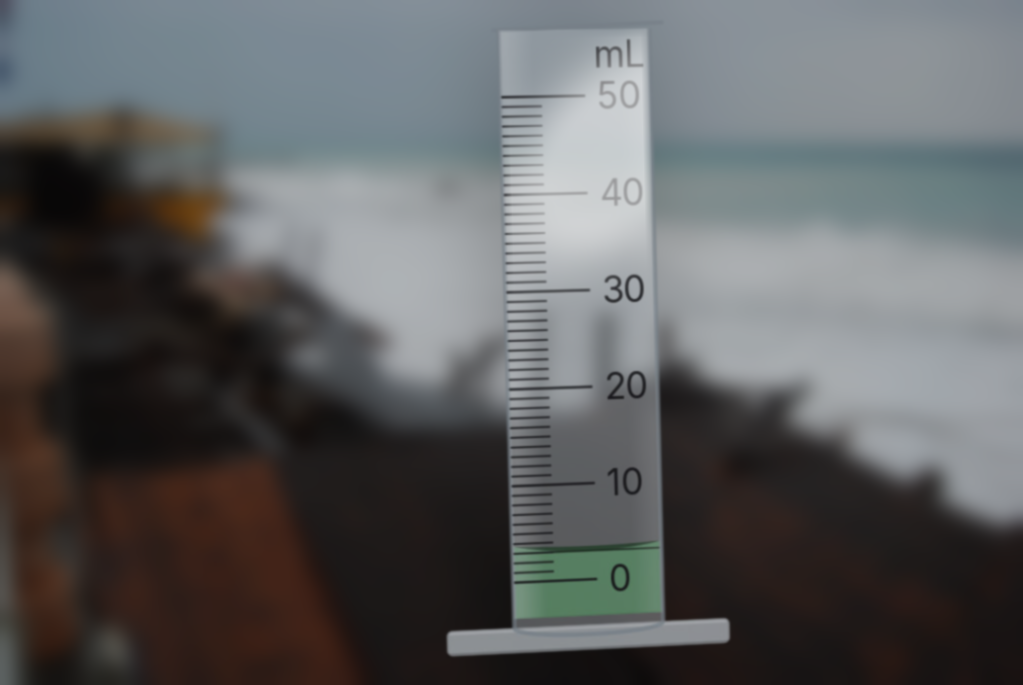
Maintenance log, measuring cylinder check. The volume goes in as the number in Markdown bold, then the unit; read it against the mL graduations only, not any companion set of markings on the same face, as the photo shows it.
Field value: **3** mL
